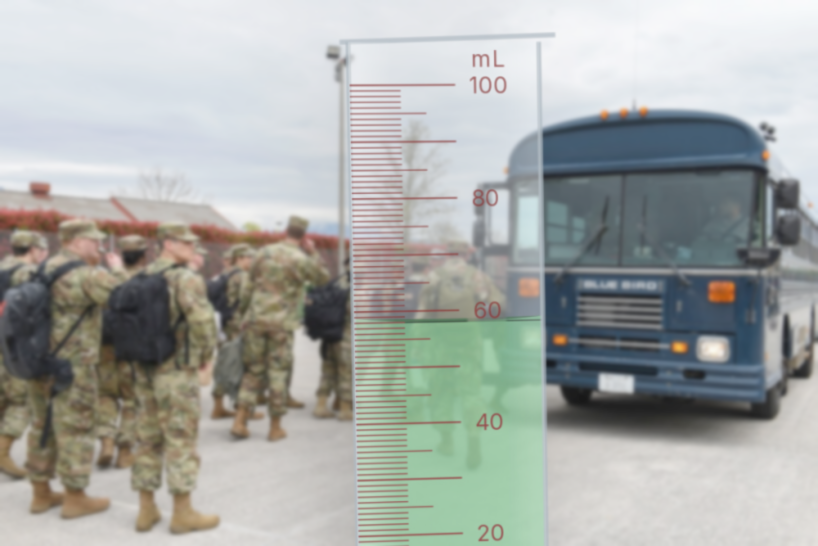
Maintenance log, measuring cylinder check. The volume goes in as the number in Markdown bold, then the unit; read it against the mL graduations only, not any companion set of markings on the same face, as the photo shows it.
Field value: **58** mL
